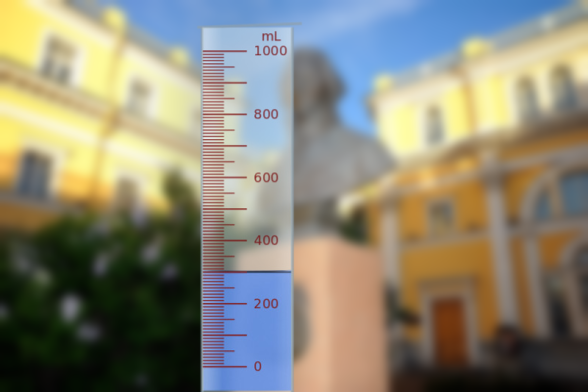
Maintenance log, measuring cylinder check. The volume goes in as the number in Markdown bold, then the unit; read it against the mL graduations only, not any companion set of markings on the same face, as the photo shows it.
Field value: **300** mL
